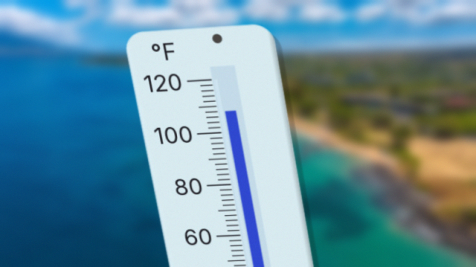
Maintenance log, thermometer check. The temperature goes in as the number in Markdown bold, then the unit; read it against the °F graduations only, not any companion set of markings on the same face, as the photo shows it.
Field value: **108** °F
